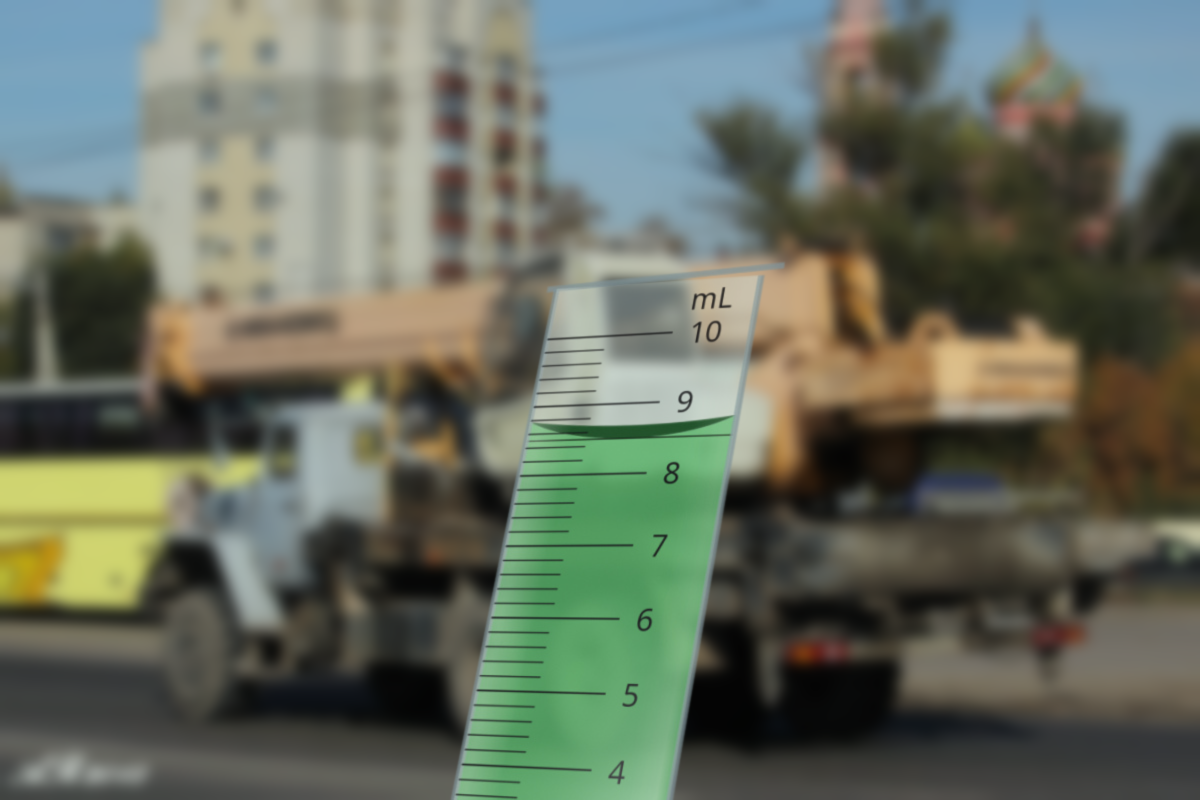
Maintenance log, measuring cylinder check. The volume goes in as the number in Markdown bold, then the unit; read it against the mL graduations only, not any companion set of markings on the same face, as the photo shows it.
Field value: **8.5** mL
